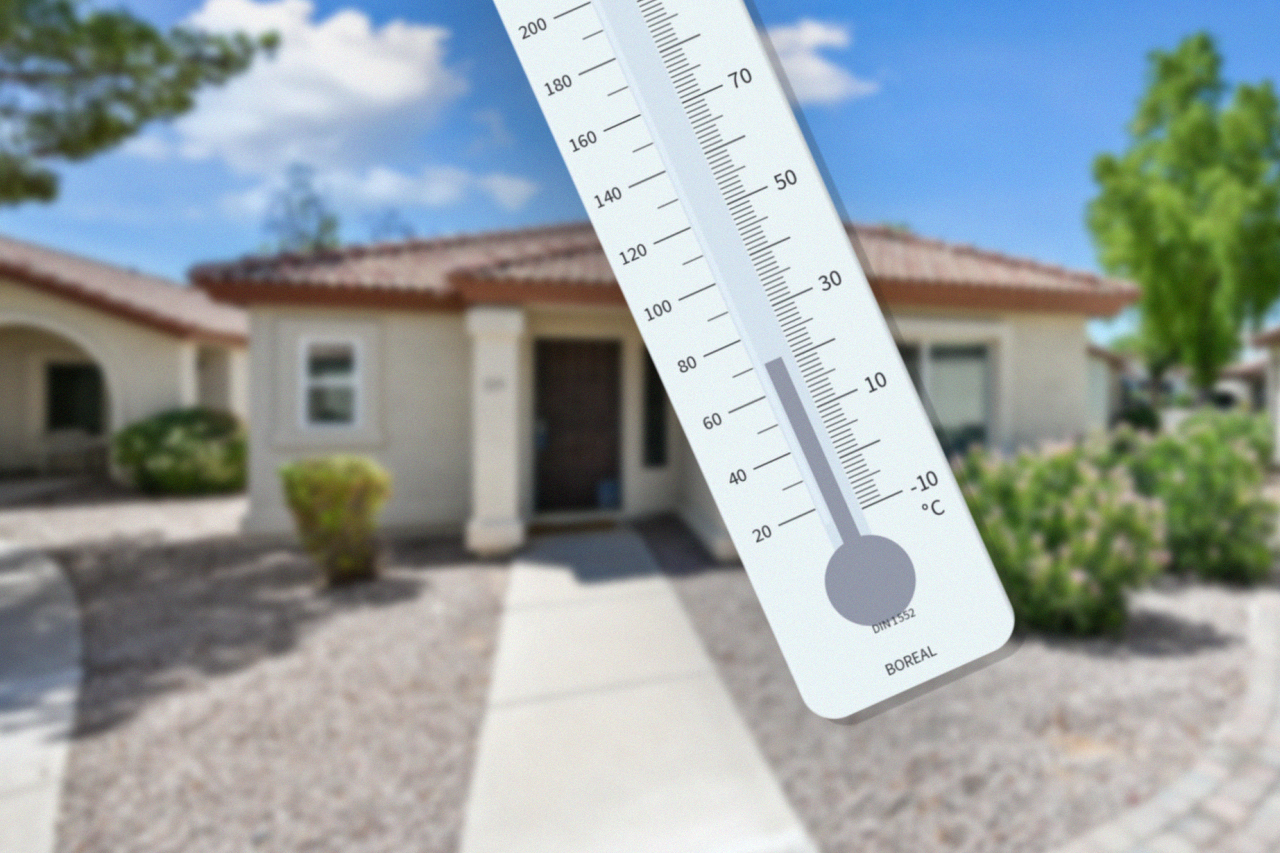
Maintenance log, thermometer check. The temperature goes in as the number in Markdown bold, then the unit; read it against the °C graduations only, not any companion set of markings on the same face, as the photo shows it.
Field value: **21** °C
